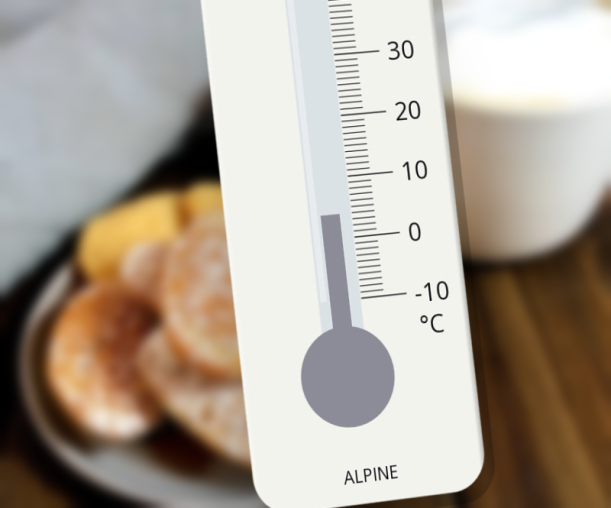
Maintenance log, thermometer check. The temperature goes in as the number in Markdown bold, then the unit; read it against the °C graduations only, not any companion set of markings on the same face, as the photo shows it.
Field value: **4** °C
